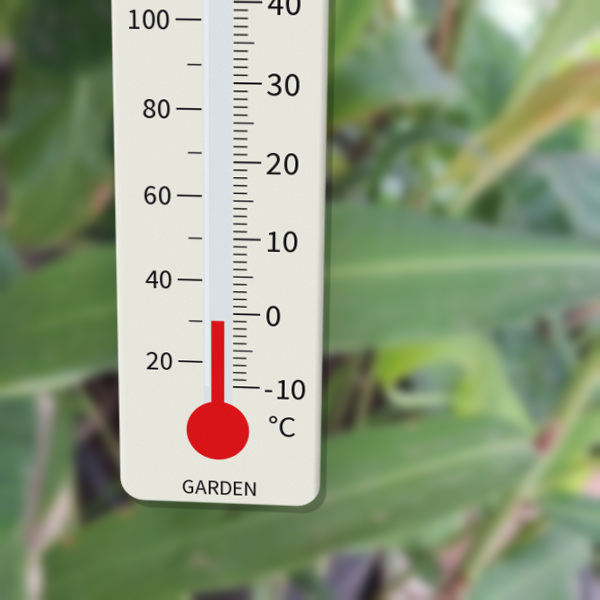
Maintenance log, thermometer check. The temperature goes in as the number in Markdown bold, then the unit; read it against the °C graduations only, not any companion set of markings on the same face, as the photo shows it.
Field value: **-1** °C
